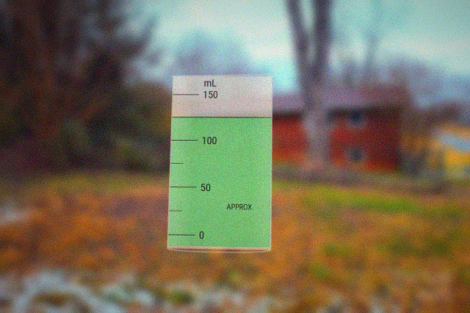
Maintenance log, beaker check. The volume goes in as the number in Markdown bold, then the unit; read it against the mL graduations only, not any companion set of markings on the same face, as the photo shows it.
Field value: **125** mL
